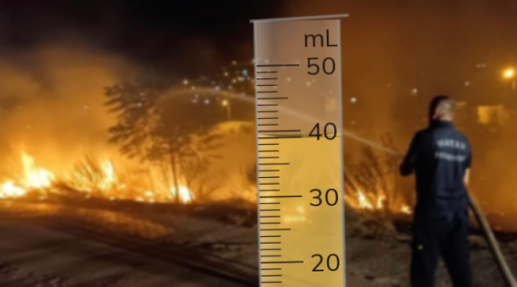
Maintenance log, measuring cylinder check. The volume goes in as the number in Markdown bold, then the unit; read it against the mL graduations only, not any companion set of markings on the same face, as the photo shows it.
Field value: **39** mL
